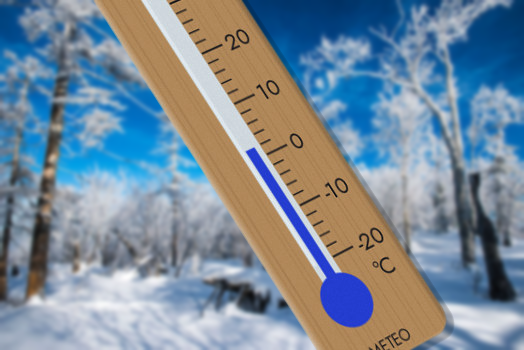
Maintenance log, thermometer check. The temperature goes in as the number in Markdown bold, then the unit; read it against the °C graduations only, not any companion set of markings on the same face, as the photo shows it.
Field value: **2** °C
